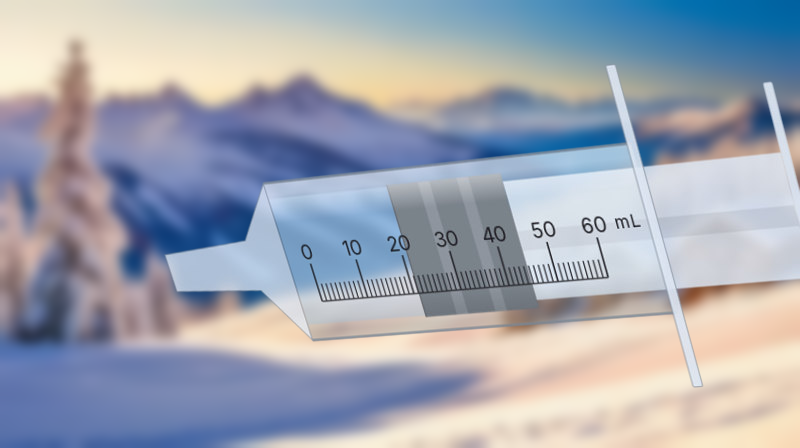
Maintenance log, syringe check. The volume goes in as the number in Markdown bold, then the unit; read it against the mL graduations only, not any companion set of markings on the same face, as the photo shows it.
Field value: **21** mL
